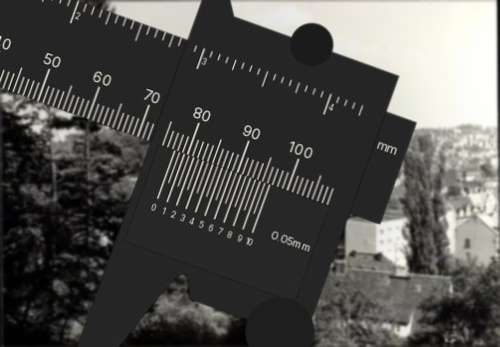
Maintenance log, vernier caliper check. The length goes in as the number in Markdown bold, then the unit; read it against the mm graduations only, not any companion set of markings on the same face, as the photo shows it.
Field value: **77.5** mm
